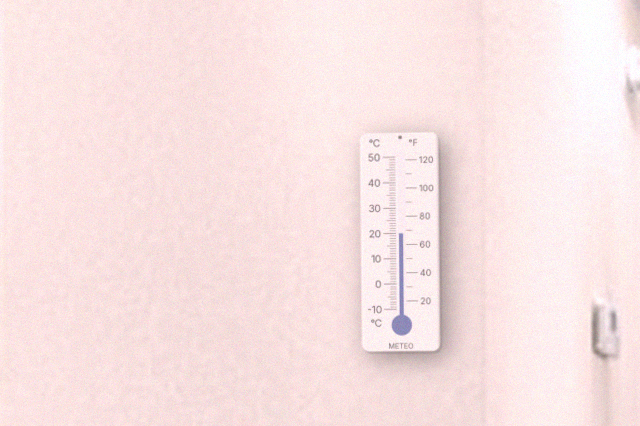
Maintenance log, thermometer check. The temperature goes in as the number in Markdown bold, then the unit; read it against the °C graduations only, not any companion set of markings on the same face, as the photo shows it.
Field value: **20** °C
